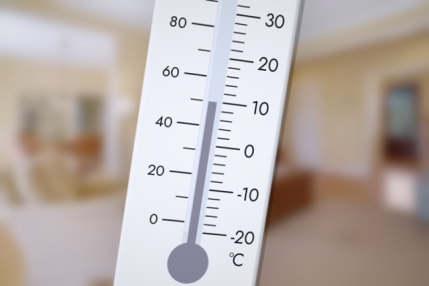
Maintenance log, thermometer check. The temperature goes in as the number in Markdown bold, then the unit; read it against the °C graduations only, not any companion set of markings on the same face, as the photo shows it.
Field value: **10** °C
